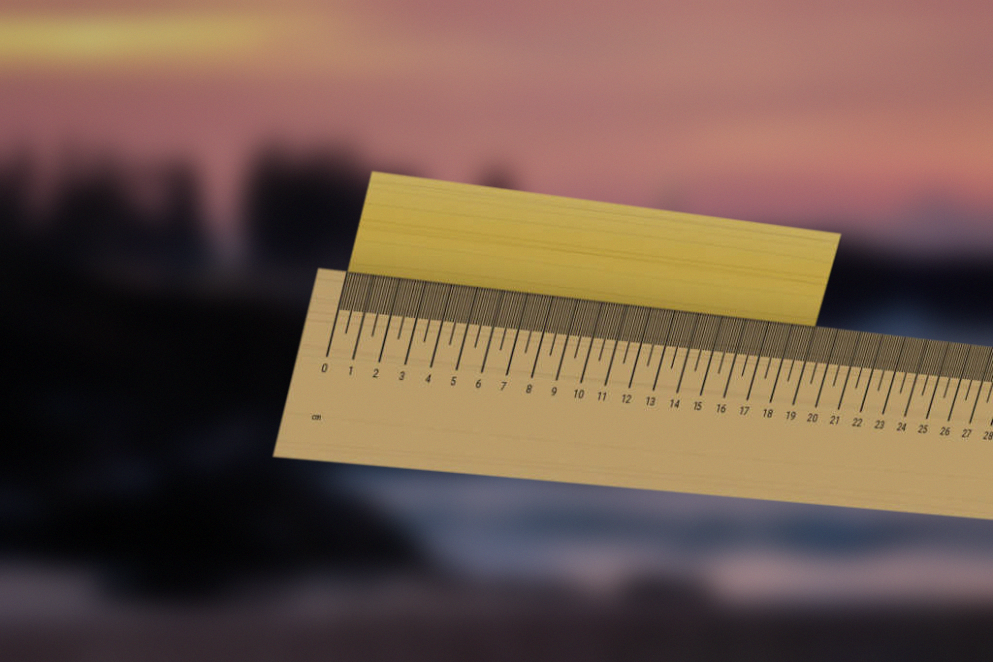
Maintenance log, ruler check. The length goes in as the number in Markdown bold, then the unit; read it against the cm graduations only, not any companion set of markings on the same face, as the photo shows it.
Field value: **19** cm
